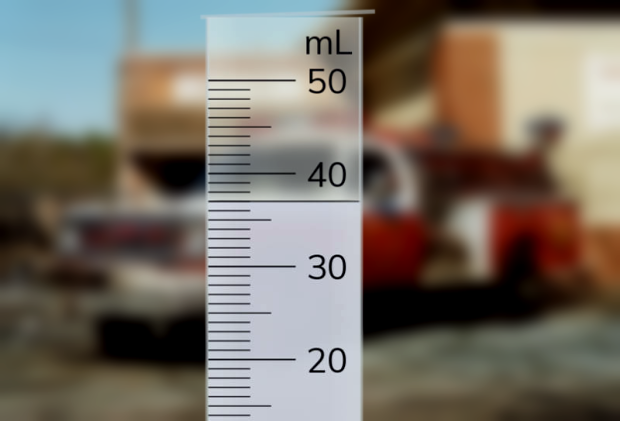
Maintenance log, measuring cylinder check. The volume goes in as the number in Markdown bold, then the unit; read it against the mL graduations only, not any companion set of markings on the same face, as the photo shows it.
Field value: **37** mL
